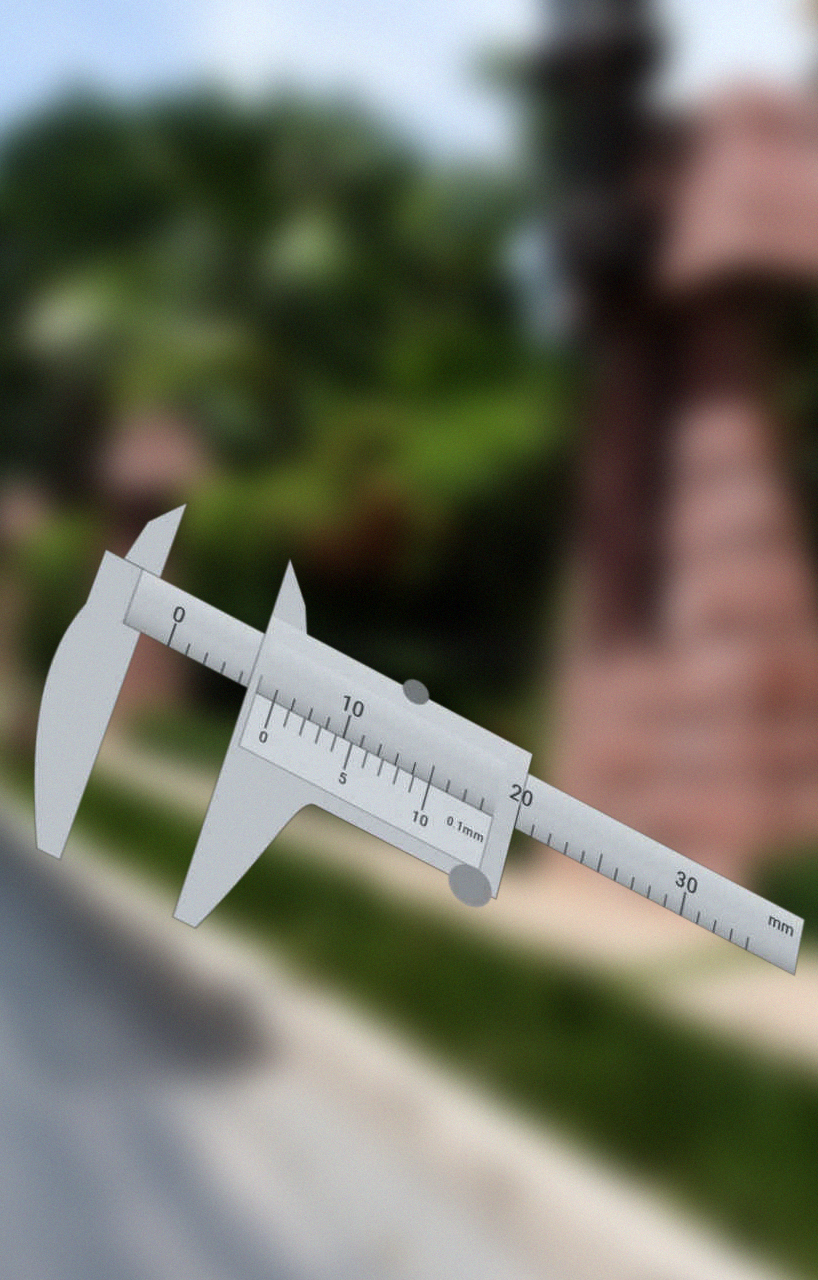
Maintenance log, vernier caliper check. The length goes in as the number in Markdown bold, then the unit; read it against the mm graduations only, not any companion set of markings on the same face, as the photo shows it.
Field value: **6.0** mm
